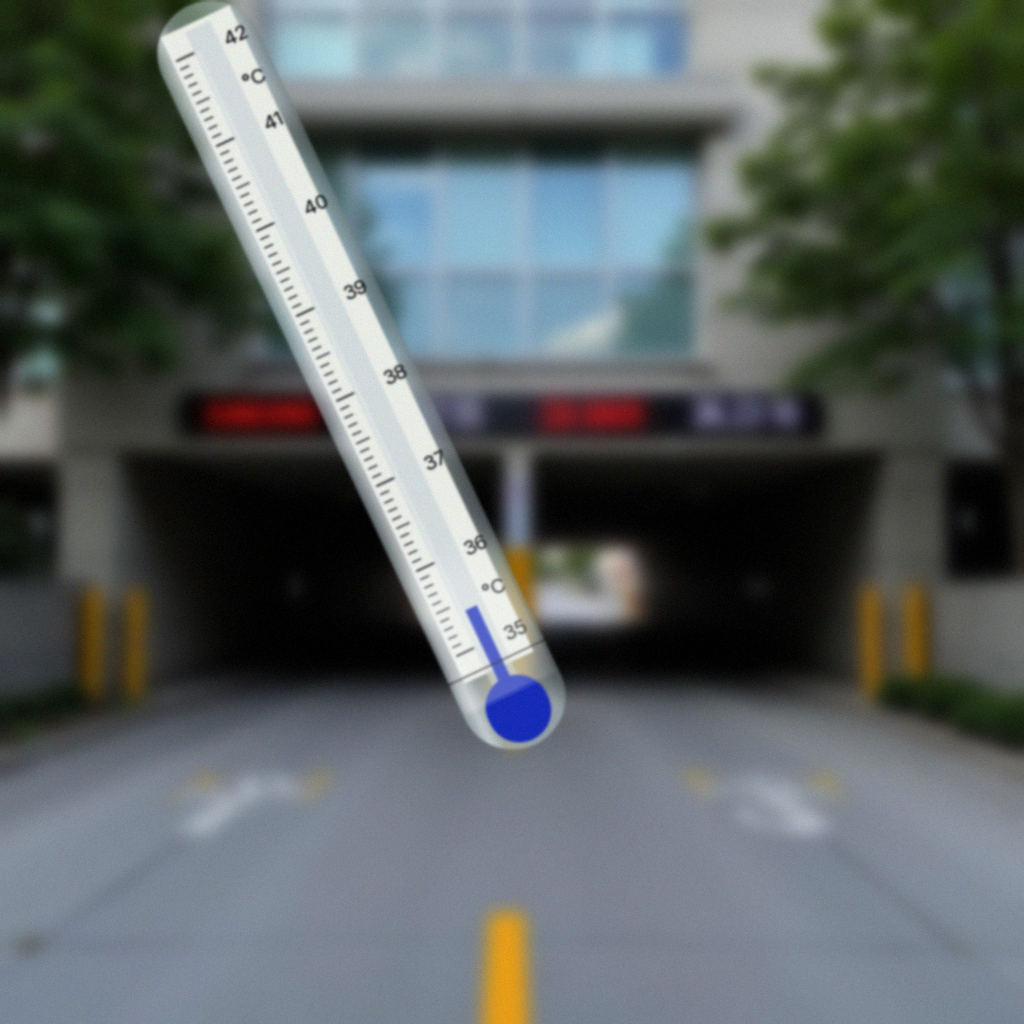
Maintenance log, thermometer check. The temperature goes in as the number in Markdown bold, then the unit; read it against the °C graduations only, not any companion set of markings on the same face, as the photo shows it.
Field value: **35.4** °C
